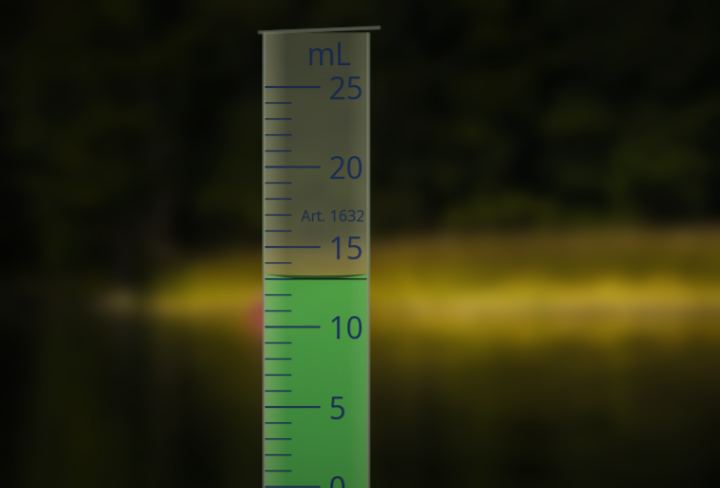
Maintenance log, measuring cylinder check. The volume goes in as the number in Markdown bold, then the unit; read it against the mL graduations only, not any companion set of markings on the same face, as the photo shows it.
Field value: **13** mL
